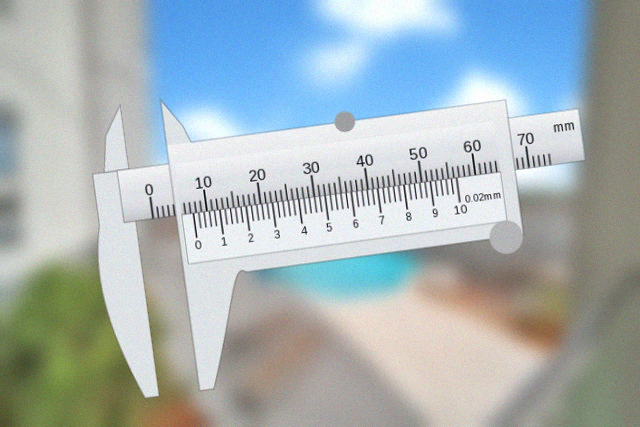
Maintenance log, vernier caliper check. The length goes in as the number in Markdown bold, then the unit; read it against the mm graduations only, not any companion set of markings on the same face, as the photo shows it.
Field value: **7.5** mm
